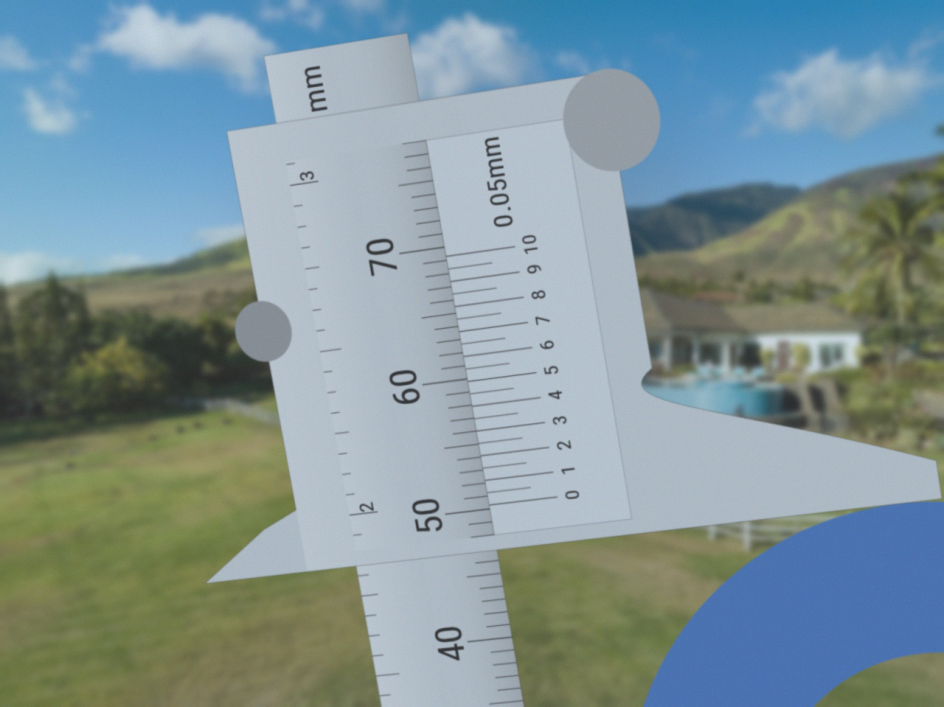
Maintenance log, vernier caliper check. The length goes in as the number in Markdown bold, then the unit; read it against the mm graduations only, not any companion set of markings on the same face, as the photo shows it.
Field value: **50.3** mm
